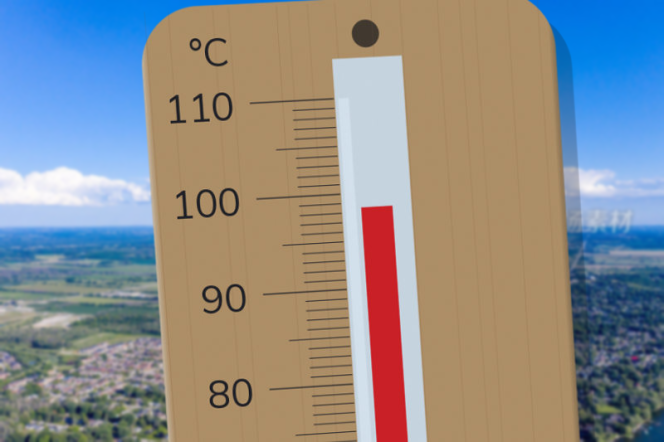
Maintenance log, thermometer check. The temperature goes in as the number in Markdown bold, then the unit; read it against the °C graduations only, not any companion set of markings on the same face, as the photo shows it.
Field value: **98.5** °C
